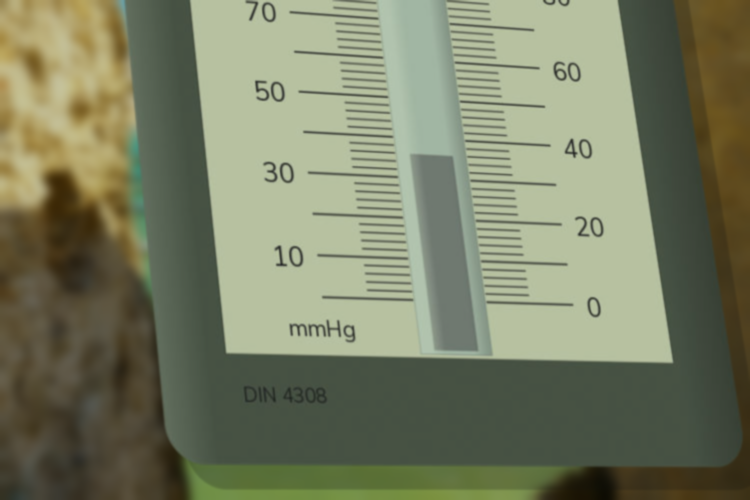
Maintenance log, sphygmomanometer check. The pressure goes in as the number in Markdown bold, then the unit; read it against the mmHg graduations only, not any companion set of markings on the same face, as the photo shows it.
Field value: **36** mmHg
